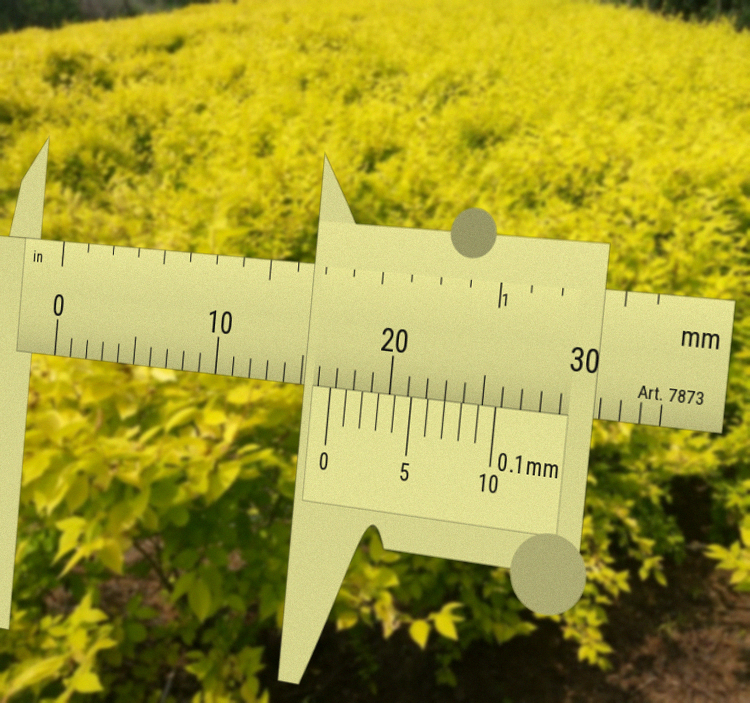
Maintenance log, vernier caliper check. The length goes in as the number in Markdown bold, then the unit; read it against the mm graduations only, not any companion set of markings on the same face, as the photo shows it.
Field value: **16.7** mm
